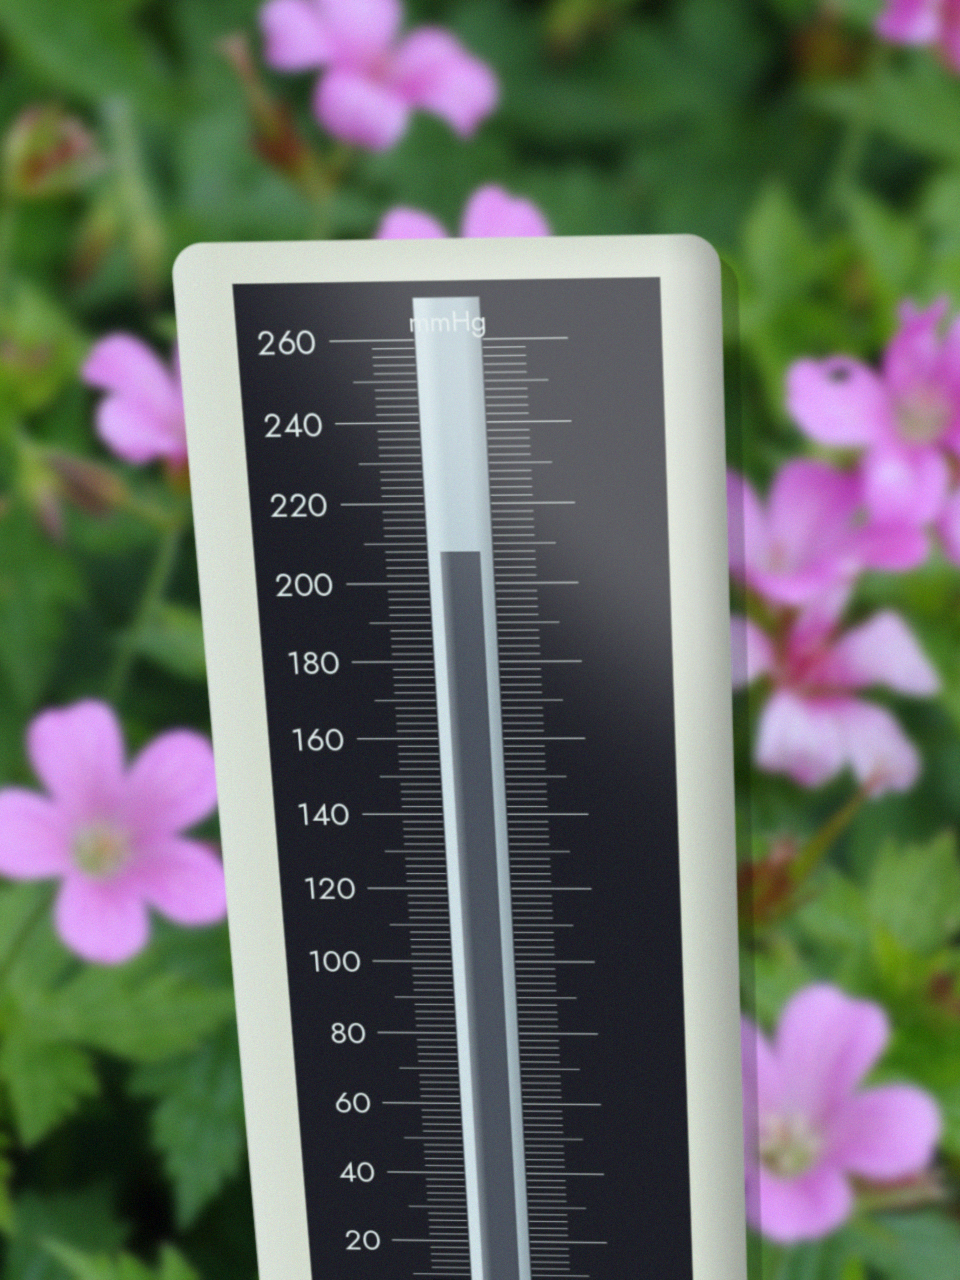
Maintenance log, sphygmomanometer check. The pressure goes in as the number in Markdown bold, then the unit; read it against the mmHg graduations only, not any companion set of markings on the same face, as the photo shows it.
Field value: **208** mmHg
